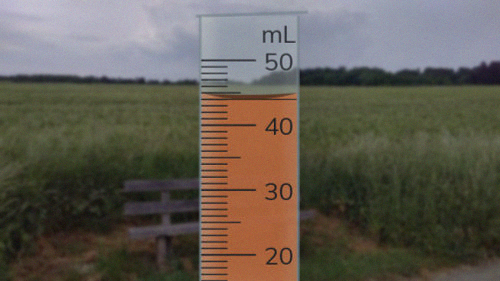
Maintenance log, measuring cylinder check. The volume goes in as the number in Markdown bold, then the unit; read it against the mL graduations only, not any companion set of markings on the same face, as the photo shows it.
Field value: **44** mL
